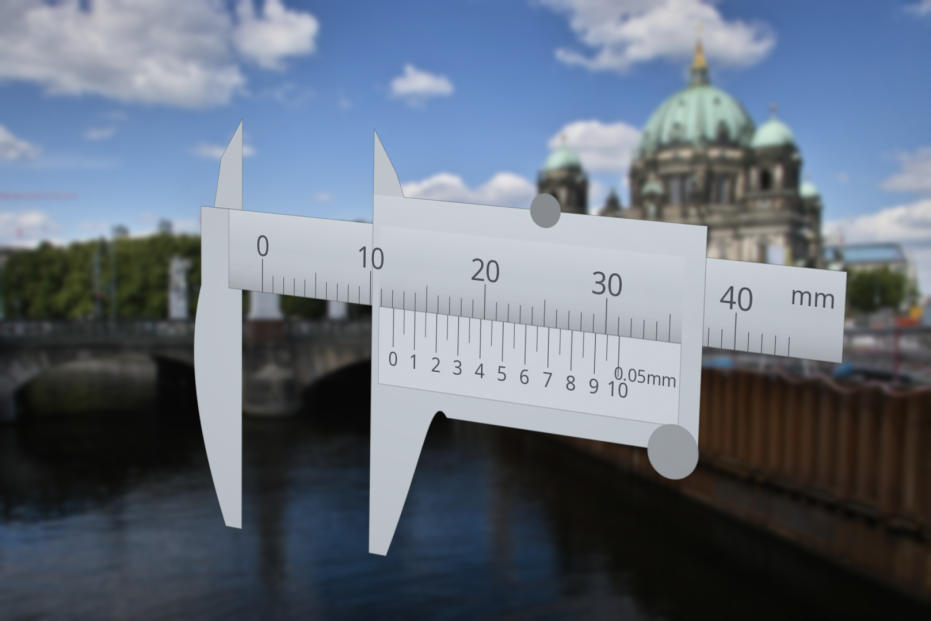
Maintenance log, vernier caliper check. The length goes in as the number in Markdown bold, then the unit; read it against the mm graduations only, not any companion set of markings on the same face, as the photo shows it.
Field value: **12.1** mm
